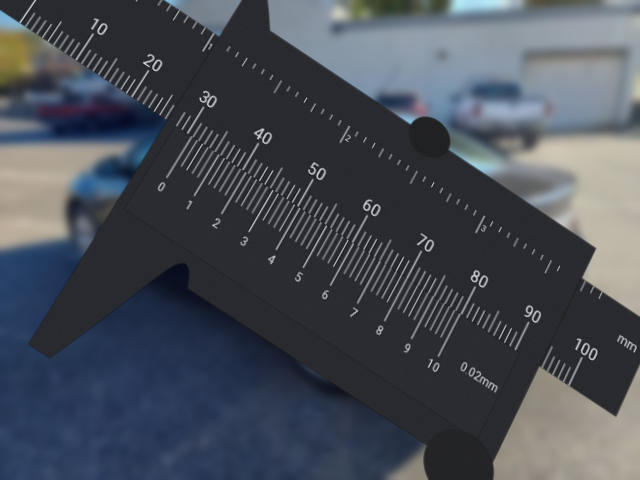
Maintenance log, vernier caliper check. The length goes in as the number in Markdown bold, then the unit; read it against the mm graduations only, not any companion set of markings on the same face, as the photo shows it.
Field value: **30.8** mm
